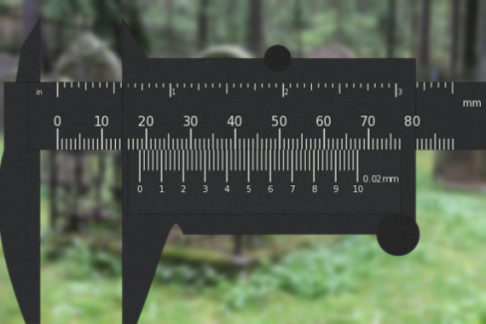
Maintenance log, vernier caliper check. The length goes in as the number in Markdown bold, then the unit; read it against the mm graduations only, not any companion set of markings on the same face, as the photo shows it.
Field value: **18.5** mm
